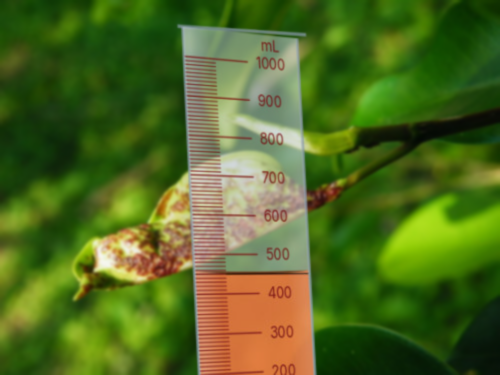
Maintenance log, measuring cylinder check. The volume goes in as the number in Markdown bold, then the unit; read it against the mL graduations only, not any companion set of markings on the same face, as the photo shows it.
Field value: **450** mL
